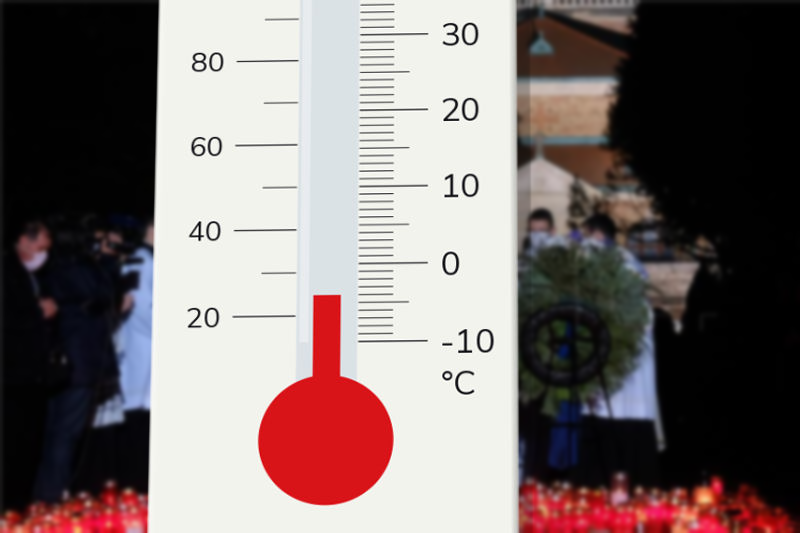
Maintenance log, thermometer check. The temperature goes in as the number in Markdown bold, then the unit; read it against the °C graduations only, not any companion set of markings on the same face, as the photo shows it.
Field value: **-4** °C
